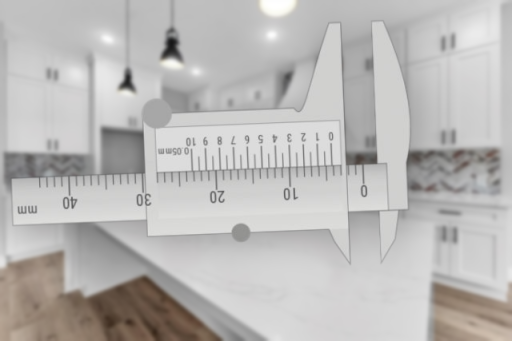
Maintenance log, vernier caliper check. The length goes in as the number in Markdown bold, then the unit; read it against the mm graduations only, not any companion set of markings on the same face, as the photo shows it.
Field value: **4.2** mm
